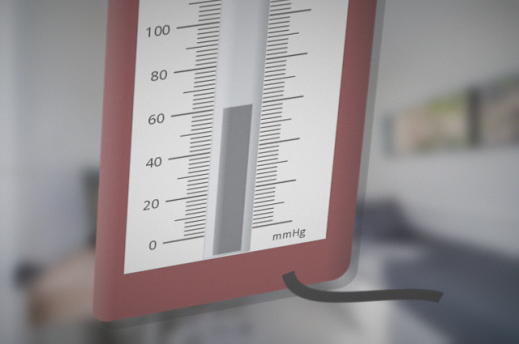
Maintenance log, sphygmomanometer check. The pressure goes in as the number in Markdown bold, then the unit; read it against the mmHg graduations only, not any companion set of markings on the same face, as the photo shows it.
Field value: **60** mmHg
